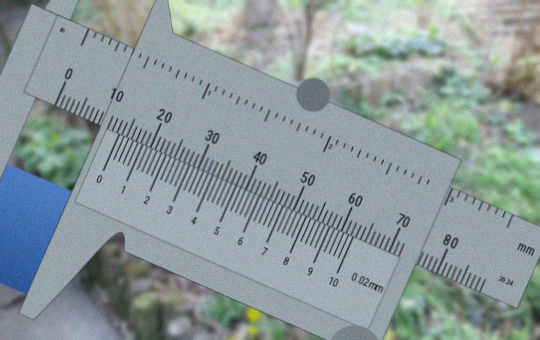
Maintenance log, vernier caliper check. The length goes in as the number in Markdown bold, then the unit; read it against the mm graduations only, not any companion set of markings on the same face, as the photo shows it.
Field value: **13.5** mm
